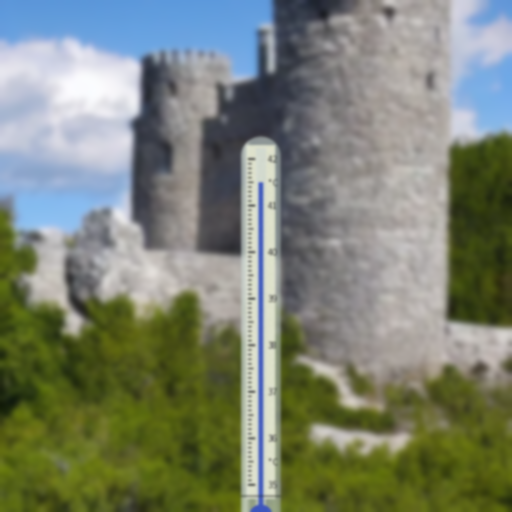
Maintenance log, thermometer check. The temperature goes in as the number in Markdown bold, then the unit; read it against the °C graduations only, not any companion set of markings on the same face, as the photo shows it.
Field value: **41.5** °C
